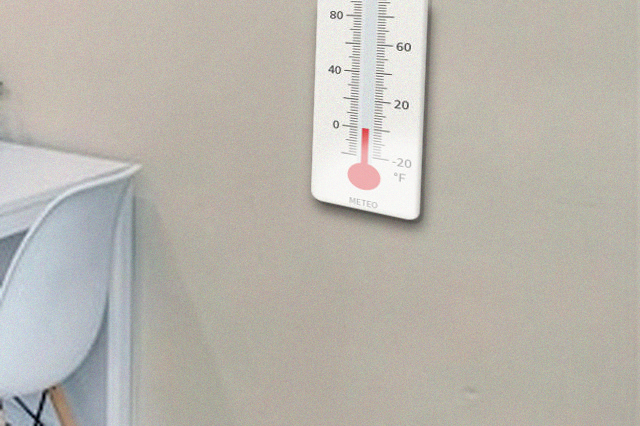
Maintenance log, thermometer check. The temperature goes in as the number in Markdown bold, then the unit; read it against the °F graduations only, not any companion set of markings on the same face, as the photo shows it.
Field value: **0** °F
